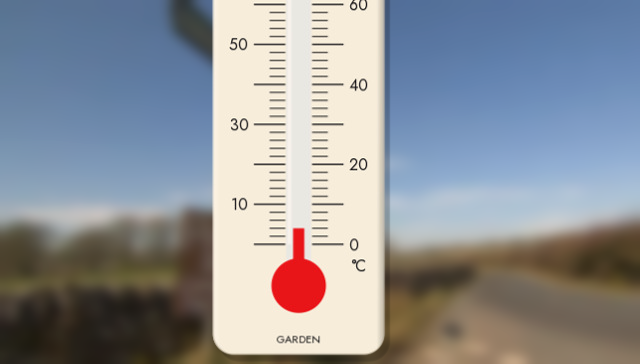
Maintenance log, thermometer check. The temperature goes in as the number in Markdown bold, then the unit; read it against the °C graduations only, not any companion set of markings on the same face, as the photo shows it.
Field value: **4** °C
